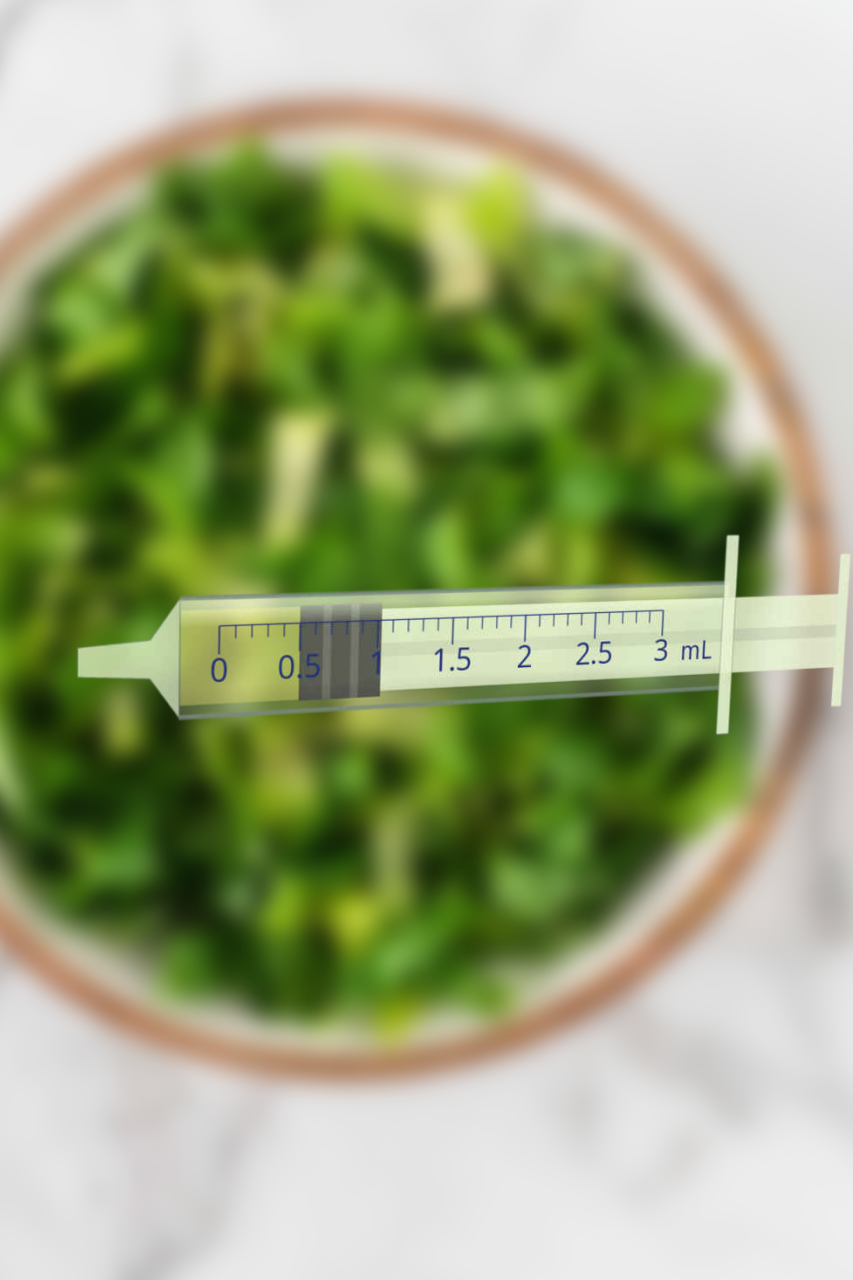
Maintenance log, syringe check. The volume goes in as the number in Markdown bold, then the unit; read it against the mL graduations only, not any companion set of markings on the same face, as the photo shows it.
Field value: **0.5** mL
